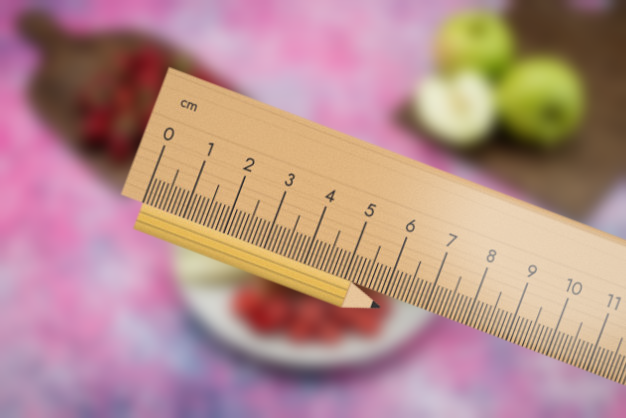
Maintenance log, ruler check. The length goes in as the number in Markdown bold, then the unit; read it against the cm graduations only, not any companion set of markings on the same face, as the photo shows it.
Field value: **6** cm
